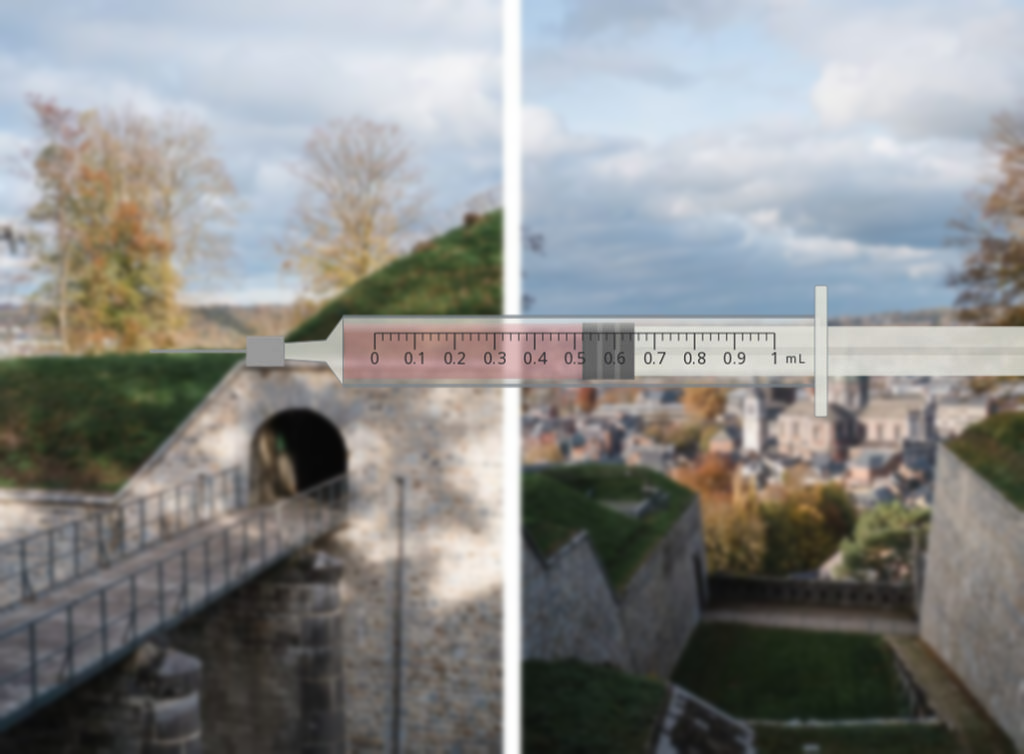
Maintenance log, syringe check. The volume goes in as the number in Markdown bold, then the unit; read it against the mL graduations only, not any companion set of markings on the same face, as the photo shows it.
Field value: **0.52** mL
